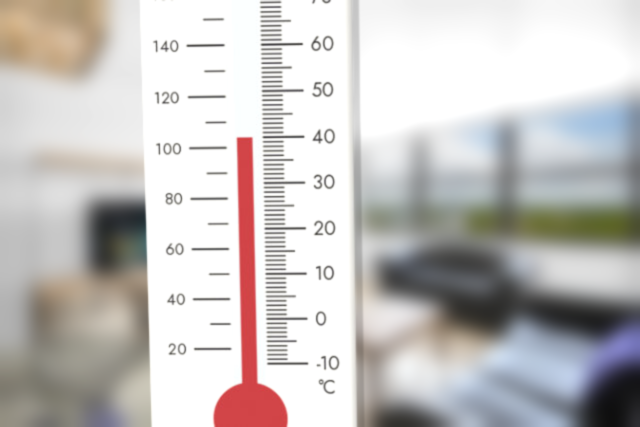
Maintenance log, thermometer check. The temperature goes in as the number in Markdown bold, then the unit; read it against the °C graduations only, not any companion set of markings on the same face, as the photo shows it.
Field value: **40** °C
